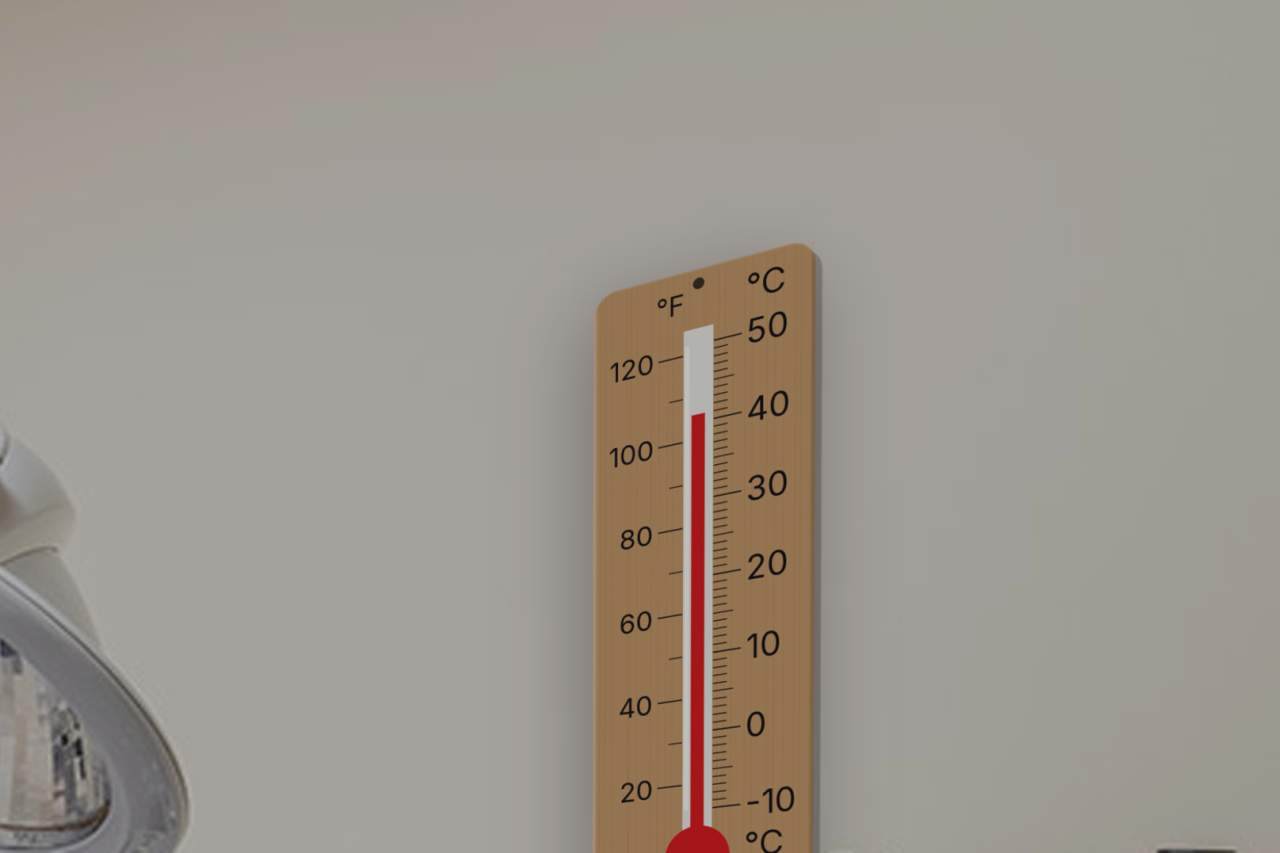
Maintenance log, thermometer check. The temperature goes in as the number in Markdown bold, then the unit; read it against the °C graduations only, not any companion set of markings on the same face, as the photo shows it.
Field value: **41** °C
